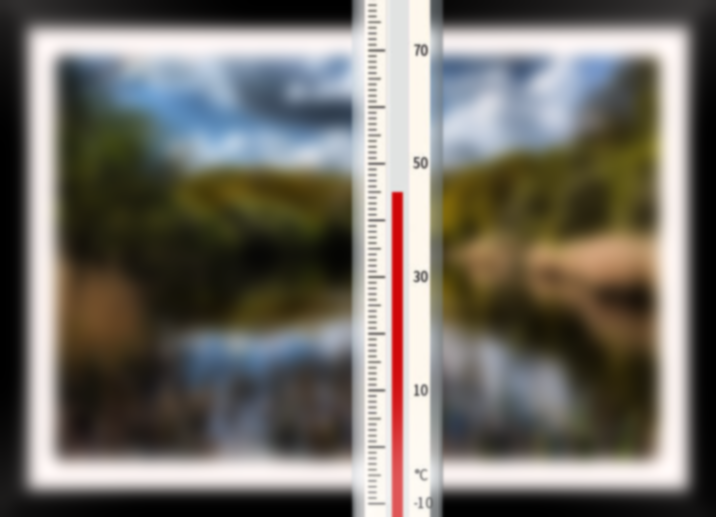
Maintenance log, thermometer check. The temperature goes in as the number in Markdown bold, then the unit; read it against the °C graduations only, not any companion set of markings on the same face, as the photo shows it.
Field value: **45** °C
